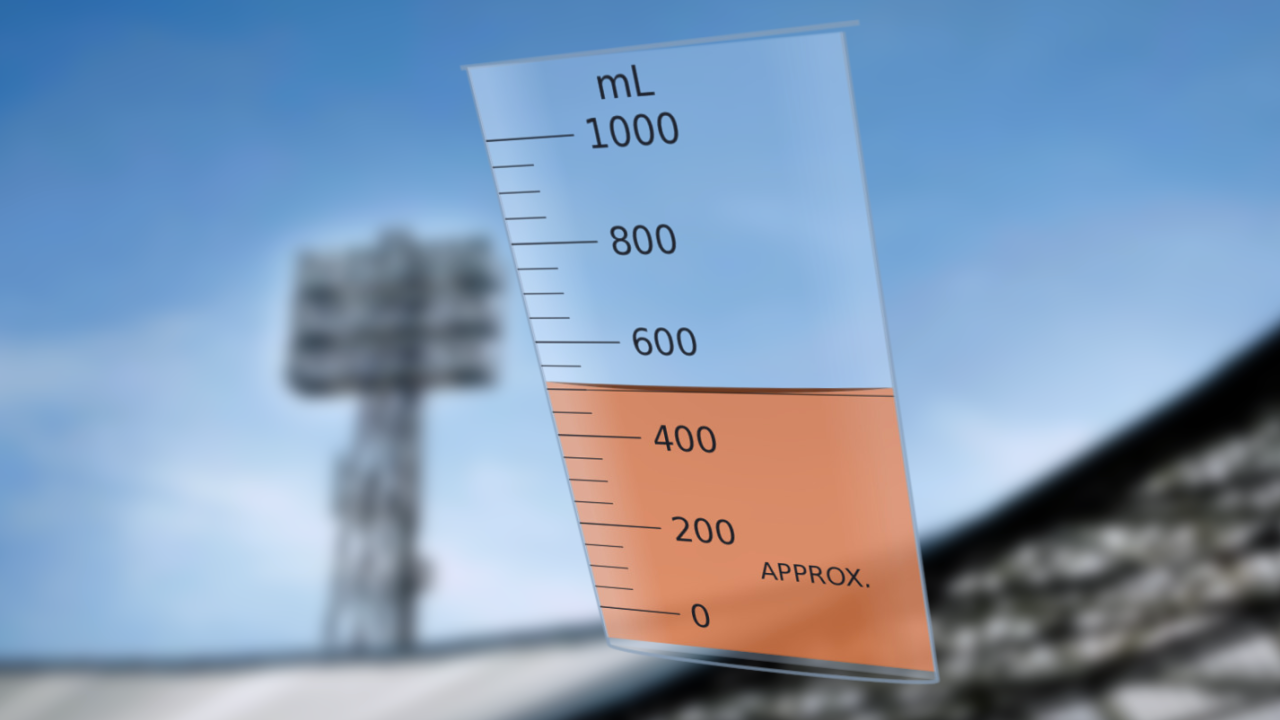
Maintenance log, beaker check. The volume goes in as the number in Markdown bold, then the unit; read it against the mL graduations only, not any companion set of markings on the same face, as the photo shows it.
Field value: **500** mL
